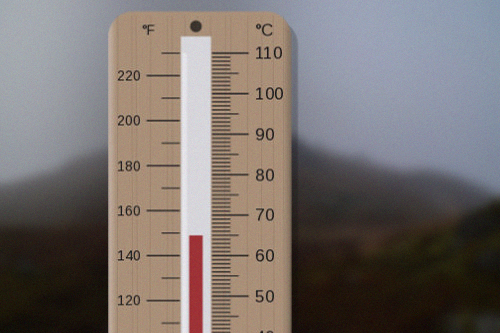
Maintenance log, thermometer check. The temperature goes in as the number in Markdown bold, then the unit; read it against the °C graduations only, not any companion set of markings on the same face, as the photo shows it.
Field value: **65** °C
